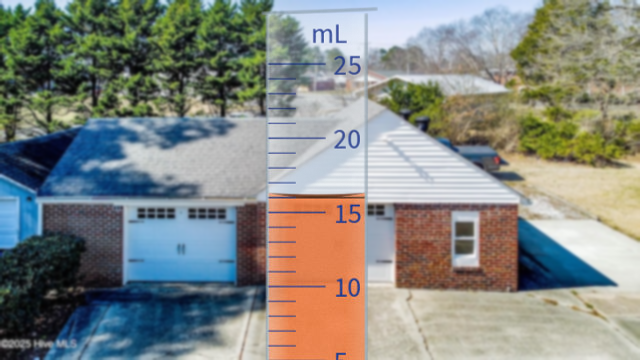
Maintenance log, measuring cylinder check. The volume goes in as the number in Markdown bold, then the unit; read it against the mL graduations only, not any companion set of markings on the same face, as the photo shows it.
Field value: **16** mL
